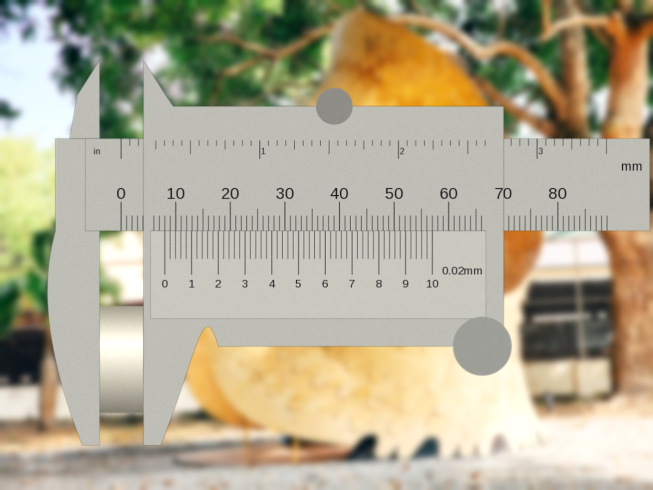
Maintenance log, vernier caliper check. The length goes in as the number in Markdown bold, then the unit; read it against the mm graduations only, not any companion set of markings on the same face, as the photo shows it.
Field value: **8.0** mm
